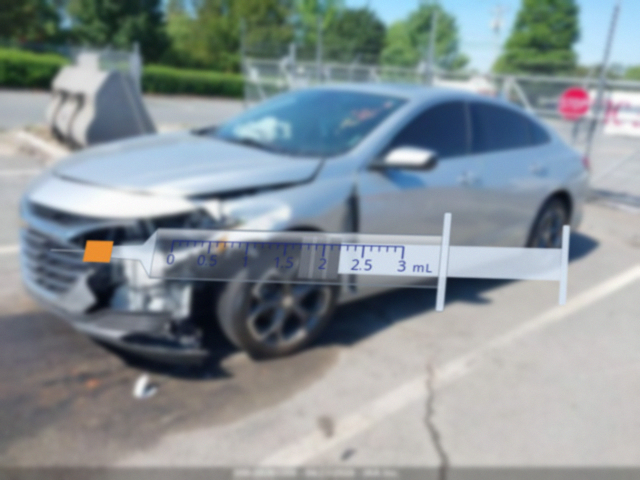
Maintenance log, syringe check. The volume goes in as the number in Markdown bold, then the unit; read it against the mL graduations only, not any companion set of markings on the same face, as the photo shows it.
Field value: **1.7** mL
